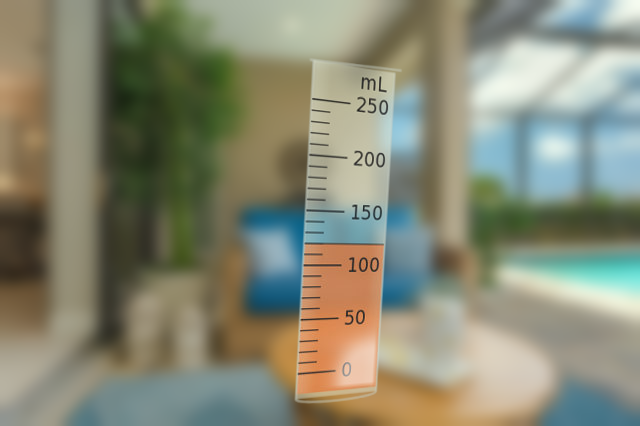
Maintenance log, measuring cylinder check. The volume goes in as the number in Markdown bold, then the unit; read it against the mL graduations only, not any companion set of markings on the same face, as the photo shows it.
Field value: **120** mL
